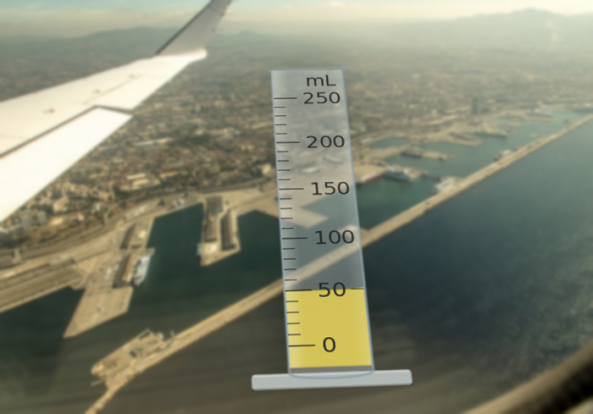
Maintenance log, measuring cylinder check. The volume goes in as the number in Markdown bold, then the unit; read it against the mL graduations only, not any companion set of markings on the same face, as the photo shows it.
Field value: **50** mL
